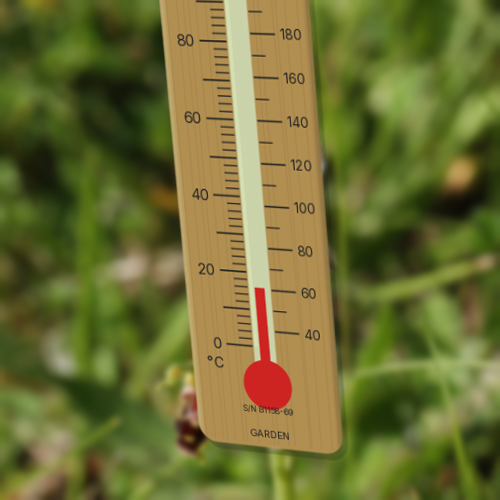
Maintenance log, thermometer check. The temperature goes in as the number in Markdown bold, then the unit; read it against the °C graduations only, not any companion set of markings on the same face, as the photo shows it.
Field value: **16** °C
